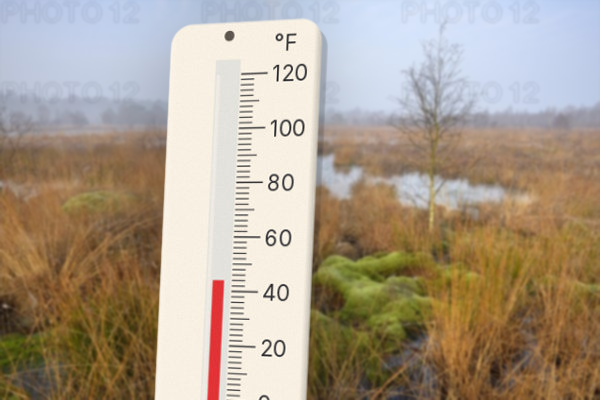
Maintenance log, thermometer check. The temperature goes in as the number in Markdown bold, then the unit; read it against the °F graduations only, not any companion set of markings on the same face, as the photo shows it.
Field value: **44** °F
